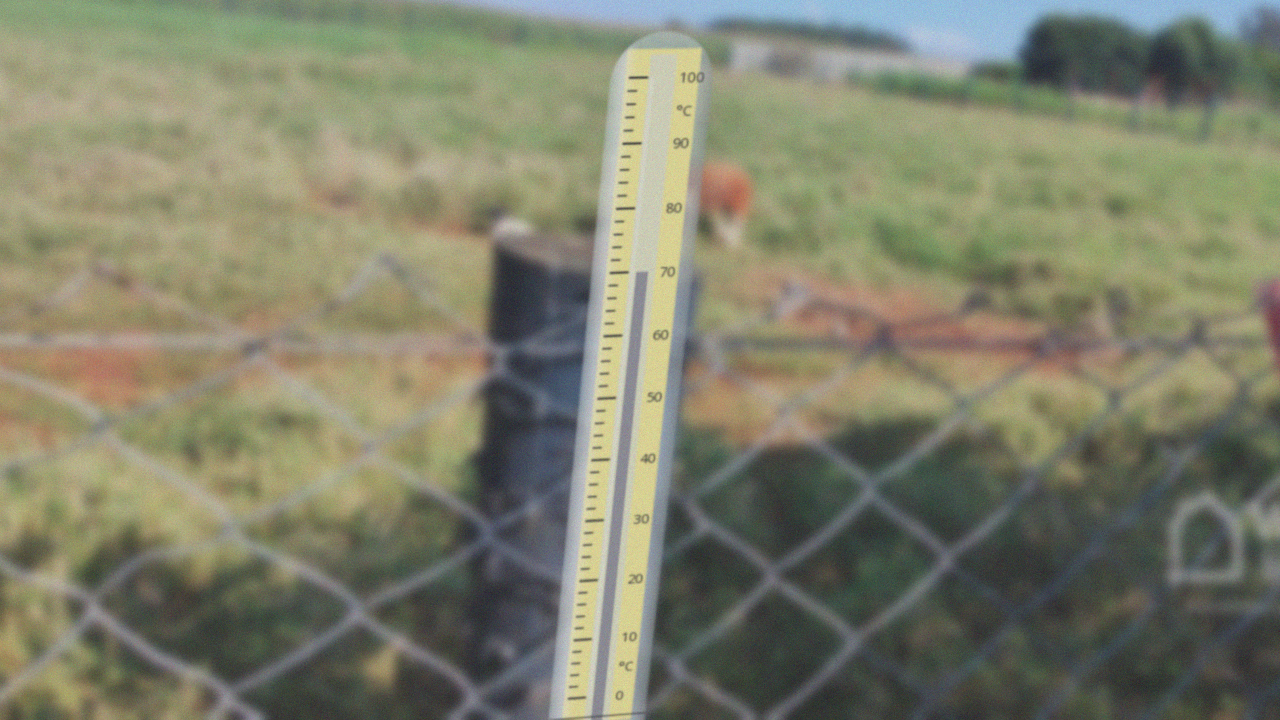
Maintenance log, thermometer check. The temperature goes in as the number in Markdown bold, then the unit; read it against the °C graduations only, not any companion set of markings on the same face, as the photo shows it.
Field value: **70** °C
